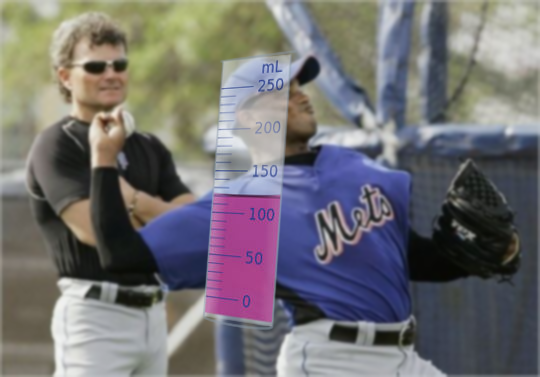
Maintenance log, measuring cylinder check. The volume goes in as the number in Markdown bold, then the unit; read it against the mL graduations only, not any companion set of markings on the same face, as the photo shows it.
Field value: **120** mL
